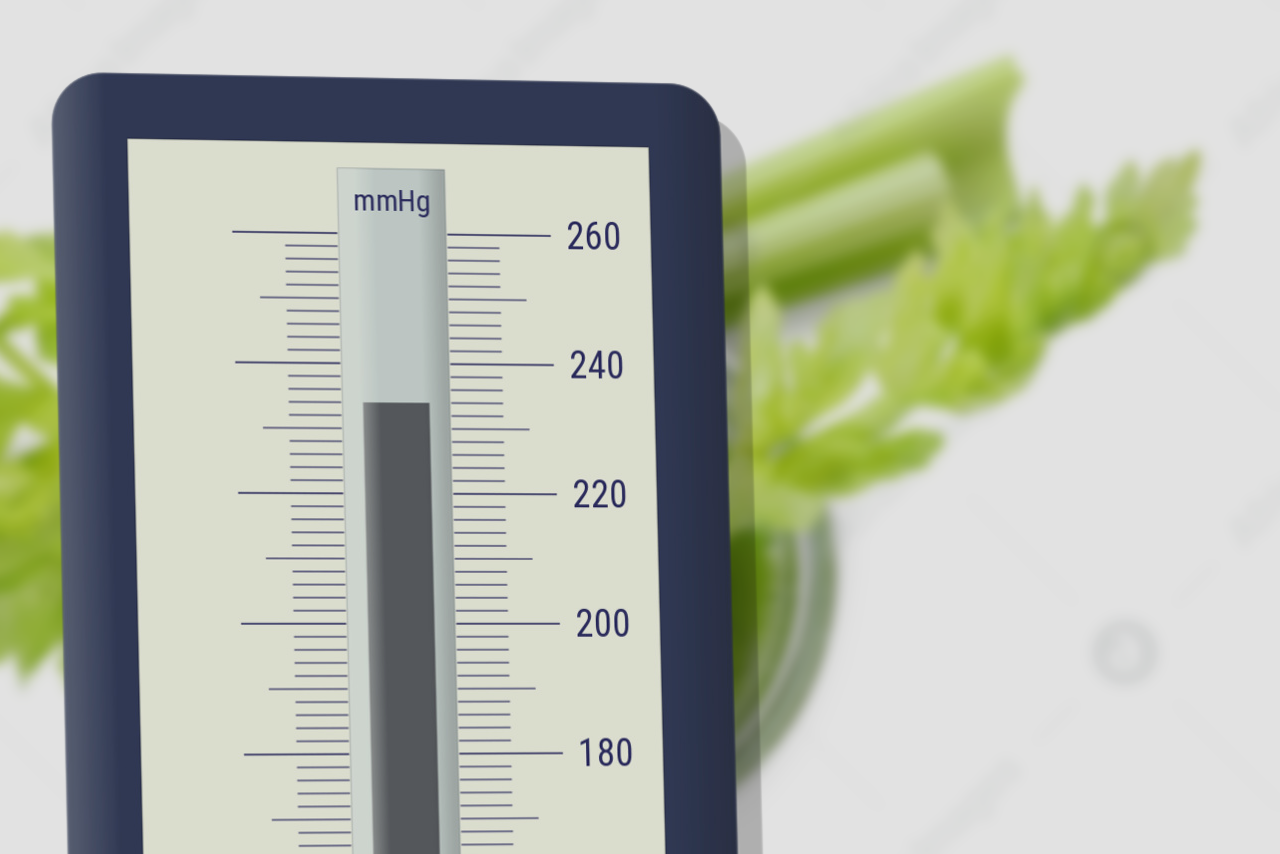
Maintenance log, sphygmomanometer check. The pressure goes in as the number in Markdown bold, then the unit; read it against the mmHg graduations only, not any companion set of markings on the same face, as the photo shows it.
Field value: **234** mmHg
